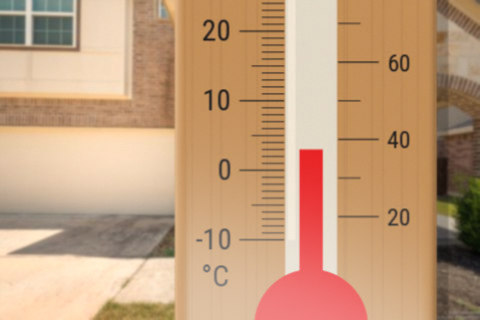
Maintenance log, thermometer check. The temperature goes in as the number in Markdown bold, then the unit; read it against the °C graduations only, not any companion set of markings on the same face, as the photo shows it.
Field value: **3** °C
